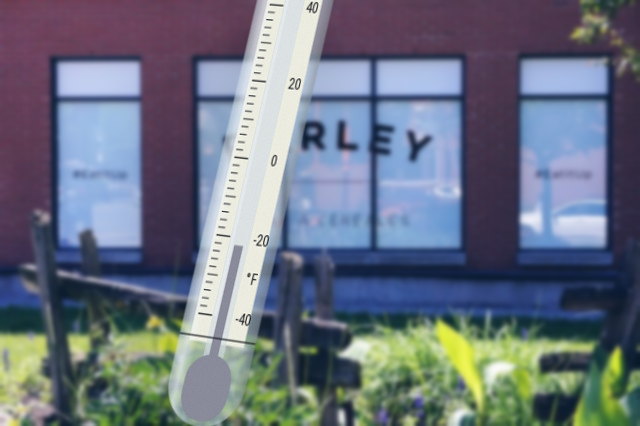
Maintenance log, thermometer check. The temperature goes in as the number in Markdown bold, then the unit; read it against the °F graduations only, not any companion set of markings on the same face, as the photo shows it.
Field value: **-22** °F
